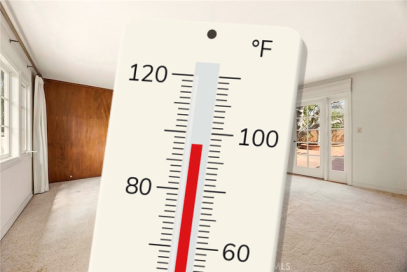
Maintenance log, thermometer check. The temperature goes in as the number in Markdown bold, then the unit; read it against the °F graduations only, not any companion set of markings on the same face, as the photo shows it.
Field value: **96** °F
